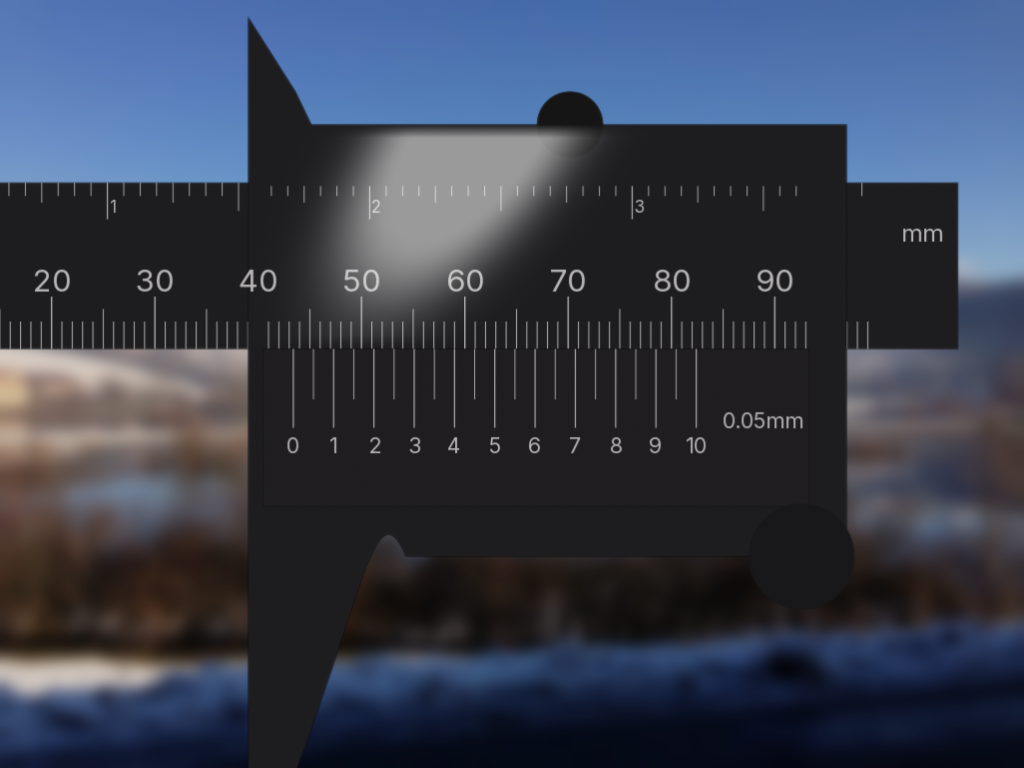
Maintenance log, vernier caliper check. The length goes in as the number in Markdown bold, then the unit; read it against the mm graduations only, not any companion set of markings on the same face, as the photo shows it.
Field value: **43.4** mm
